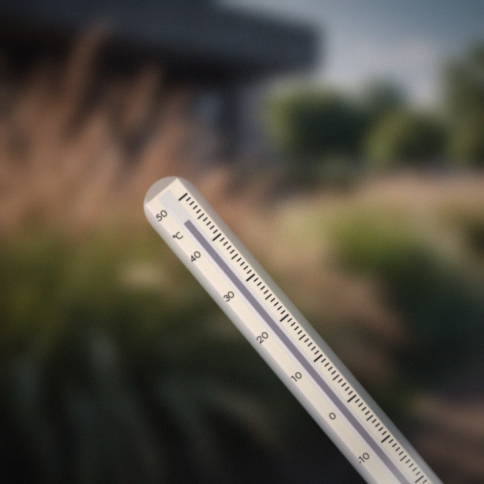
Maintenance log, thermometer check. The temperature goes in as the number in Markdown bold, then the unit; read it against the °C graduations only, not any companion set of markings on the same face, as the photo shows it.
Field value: **46** °C
